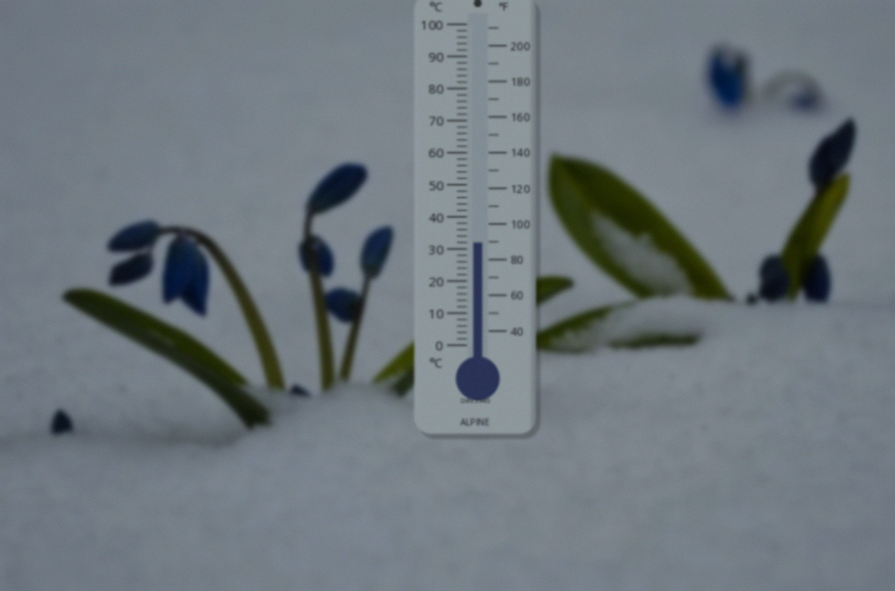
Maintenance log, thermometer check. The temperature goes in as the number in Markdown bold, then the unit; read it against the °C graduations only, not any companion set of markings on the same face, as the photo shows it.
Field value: **32** °C
